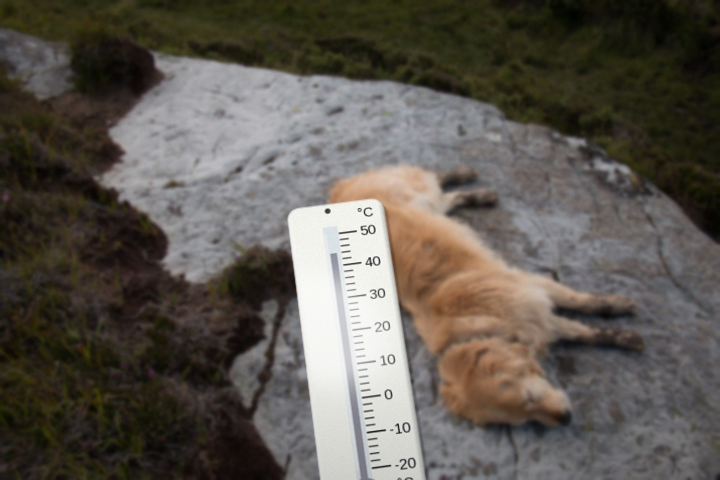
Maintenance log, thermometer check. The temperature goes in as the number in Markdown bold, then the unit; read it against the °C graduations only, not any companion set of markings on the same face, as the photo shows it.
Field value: **44** °C
